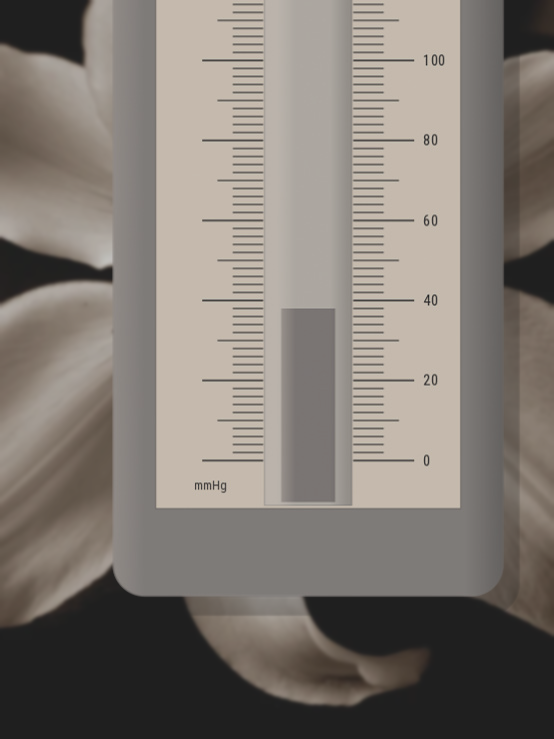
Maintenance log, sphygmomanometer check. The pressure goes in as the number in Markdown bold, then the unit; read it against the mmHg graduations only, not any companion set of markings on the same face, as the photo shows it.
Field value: **38** mmHg
